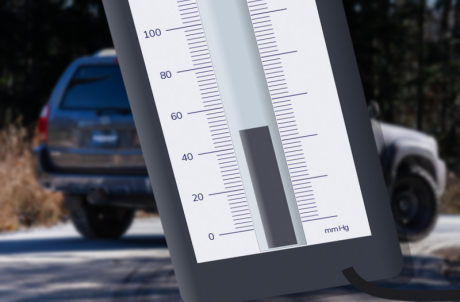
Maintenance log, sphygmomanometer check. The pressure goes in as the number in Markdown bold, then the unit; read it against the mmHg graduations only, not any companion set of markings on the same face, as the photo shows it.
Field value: **48** mmHg
